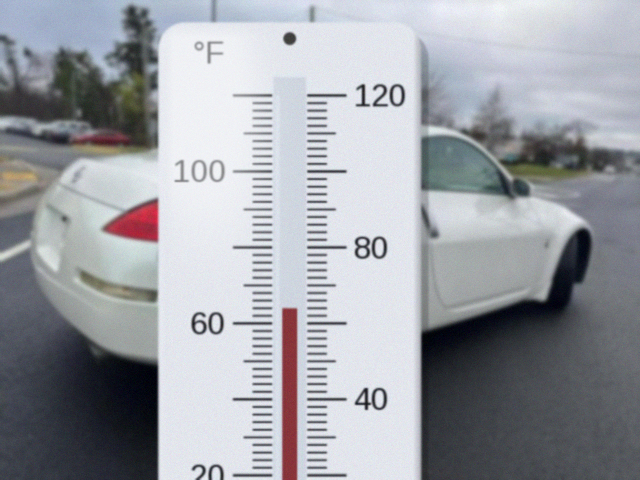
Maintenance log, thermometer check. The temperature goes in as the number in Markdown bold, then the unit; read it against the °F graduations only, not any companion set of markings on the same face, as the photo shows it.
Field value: **64** °F
